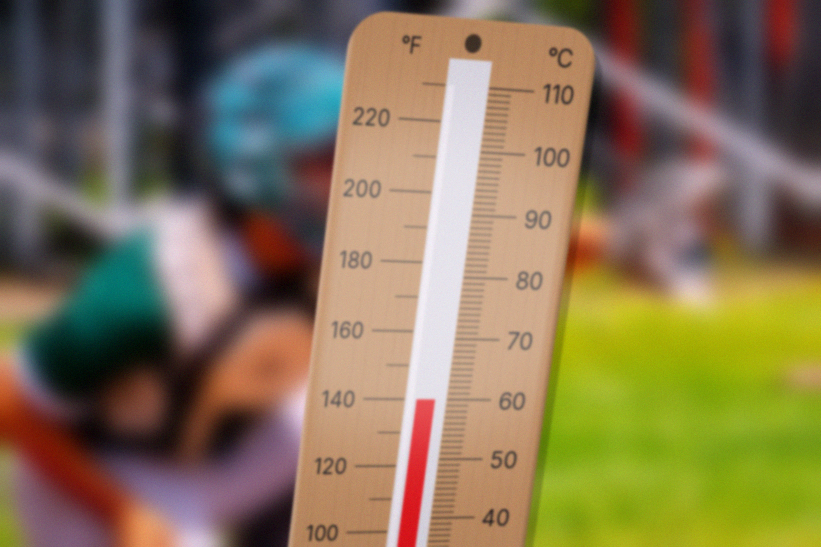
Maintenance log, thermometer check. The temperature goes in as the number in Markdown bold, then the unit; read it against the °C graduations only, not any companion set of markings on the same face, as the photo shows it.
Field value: **60** °C
